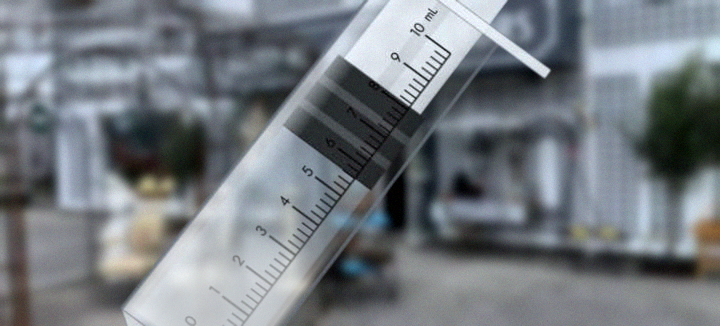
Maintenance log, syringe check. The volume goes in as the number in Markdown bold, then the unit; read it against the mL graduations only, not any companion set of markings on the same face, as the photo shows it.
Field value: **5.6** mL
